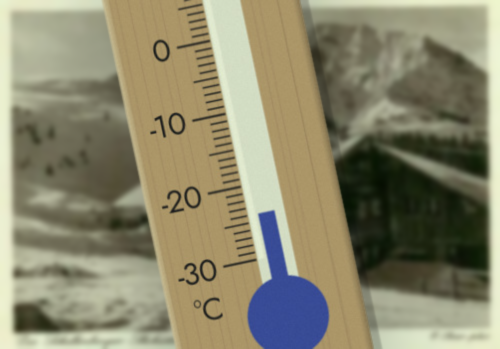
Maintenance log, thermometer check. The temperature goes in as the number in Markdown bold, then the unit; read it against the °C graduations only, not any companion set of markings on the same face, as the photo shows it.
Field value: **-24** °C
